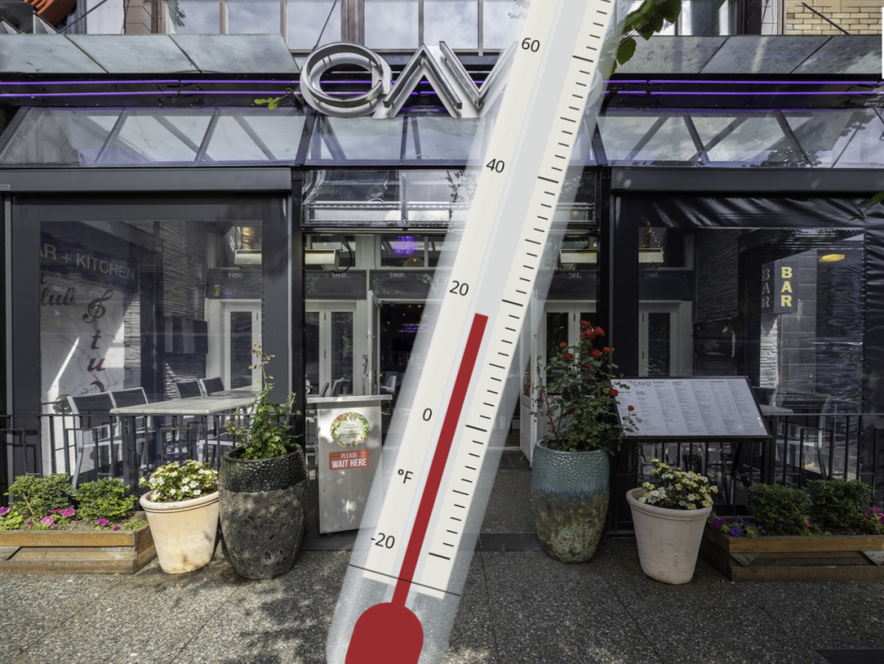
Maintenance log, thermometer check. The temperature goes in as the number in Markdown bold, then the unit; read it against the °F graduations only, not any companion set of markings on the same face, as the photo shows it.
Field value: **17** °F
